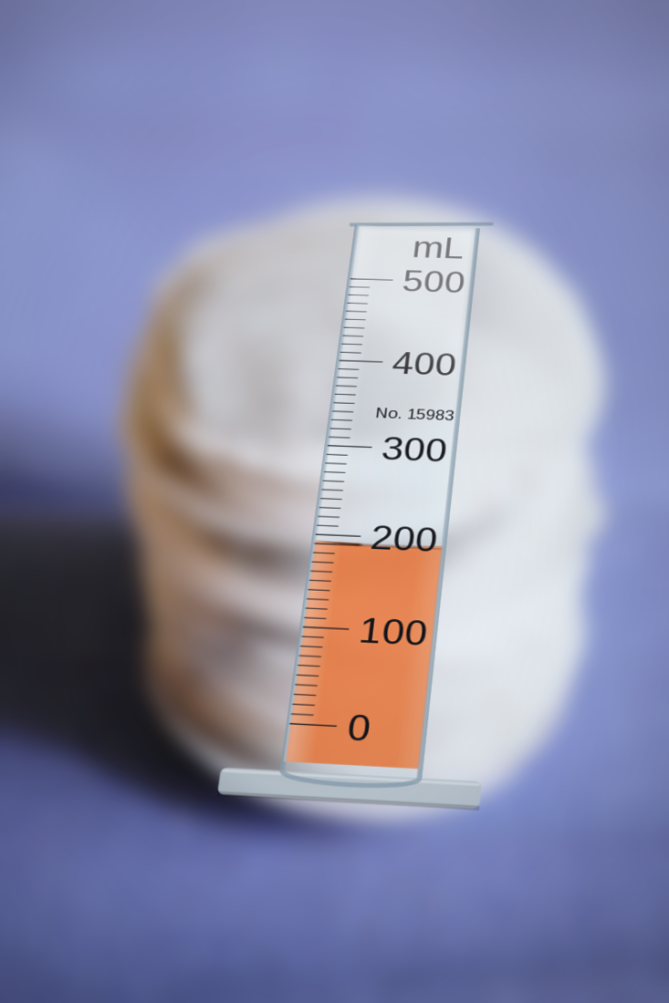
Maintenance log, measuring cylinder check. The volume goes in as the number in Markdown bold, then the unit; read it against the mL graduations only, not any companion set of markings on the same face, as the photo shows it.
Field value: **190** mL
